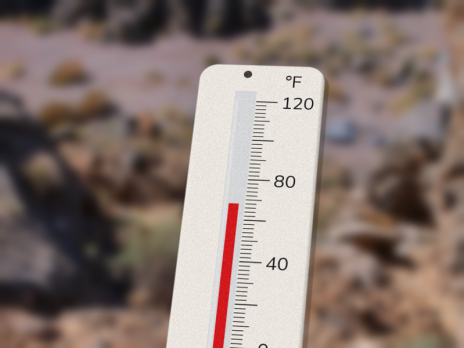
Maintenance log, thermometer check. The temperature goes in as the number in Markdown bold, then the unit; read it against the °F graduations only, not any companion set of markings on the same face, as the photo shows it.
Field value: **68** °F
